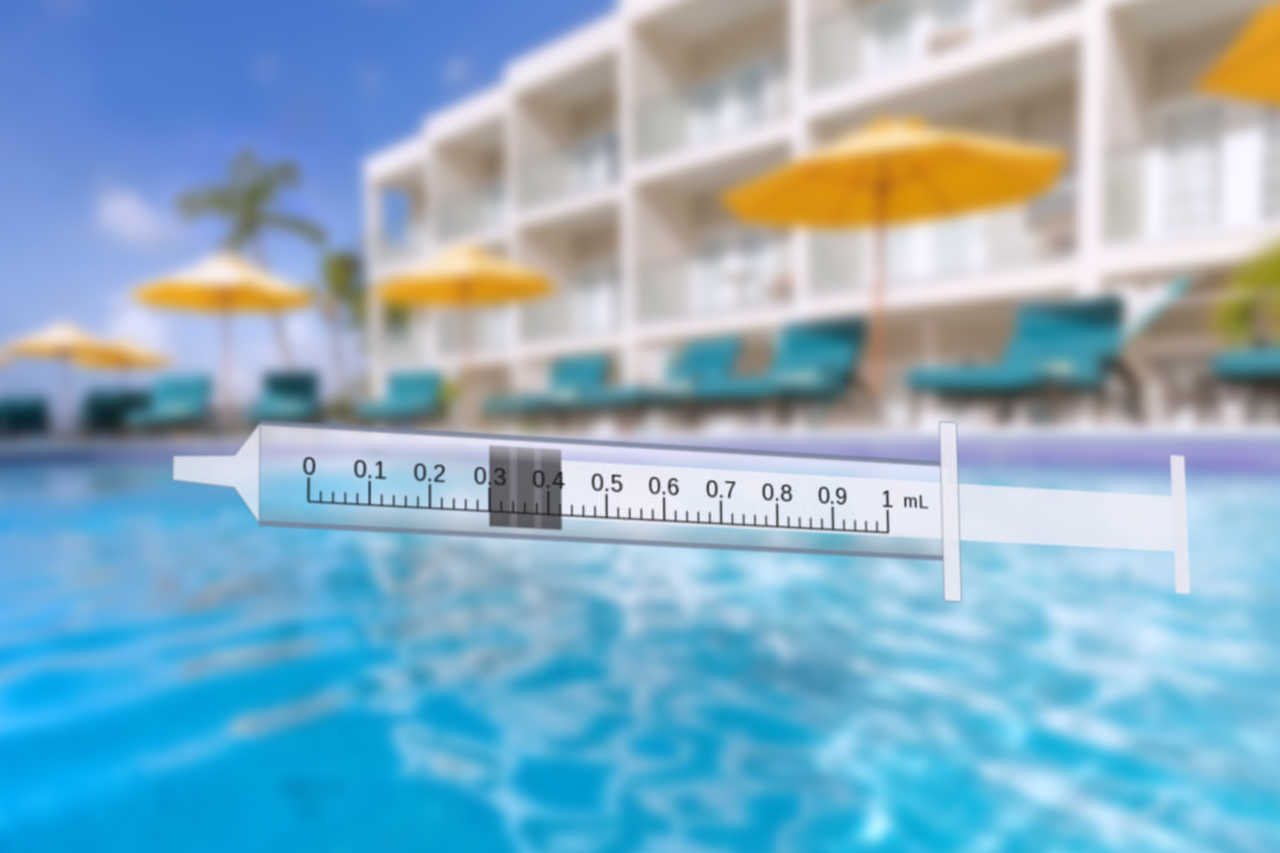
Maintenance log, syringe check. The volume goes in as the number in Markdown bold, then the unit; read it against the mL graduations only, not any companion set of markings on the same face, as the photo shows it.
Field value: **0.3** mL
